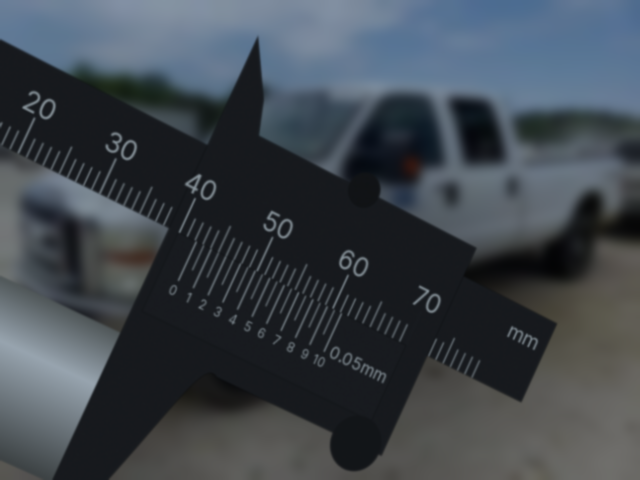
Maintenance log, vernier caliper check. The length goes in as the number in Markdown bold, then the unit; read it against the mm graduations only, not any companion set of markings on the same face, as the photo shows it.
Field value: **42.2** mm
